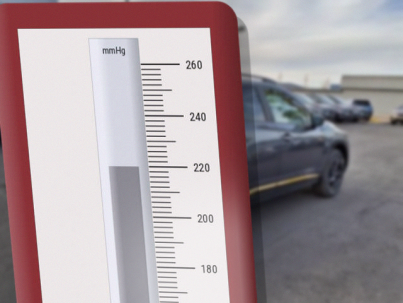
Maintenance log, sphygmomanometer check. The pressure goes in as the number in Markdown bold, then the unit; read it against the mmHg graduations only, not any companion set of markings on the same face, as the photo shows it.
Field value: **220** mmHg
